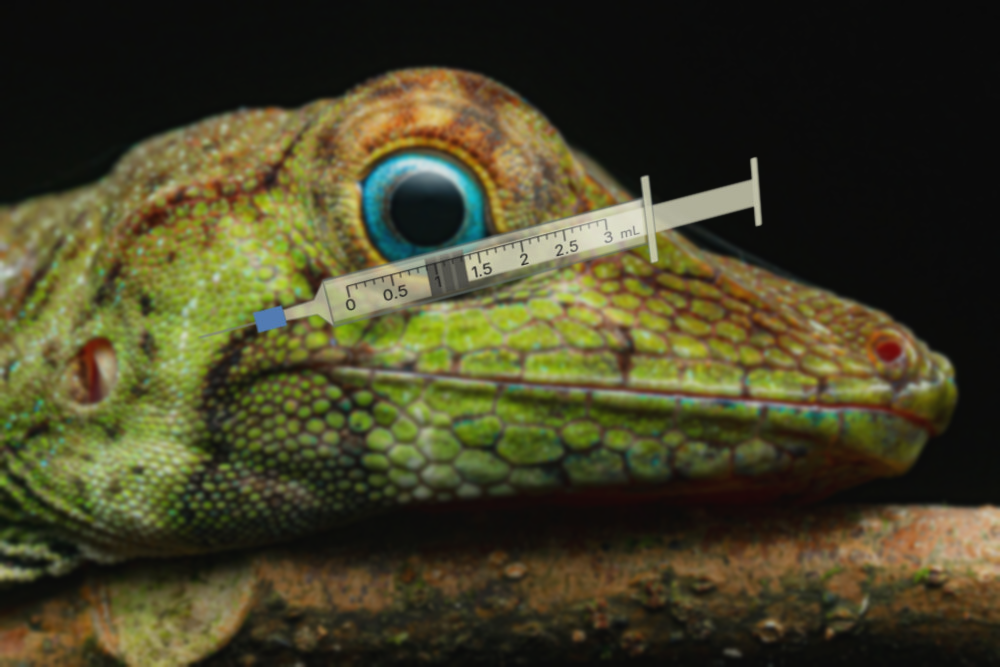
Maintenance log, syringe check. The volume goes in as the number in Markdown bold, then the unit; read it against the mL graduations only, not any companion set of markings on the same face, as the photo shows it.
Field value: **0.9** mL
